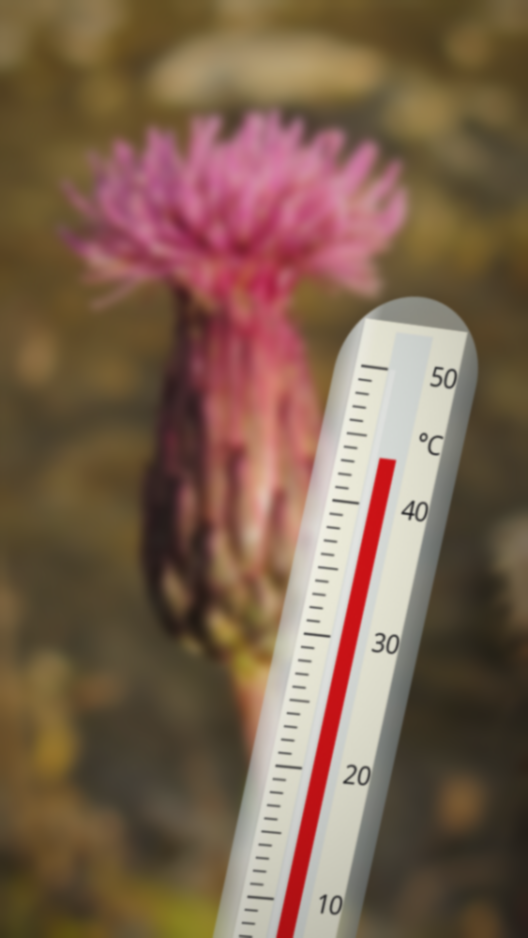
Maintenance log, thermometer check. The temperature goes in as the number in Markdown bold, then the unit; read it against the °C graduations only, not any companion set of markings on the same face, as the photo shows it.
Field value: **43.5** °C
